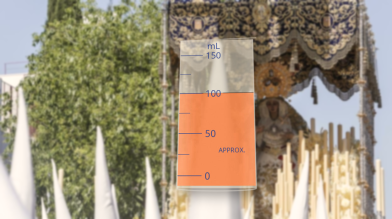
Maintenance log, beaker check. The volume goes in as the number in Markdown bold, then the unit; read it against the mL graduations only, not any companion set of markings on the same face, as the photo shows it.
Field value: **100** mL
